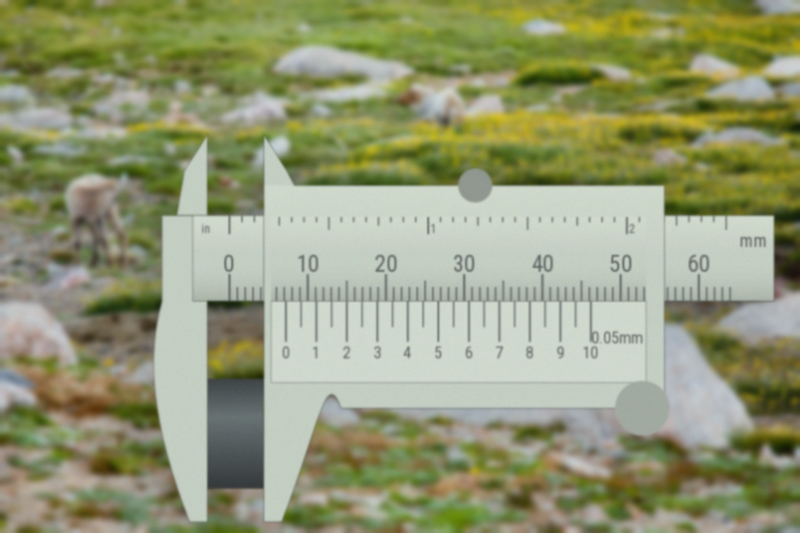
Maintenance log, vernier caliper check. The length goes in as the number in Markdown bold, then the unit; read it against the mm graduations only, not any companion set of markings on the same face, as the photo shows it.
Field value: **7.2** mm
